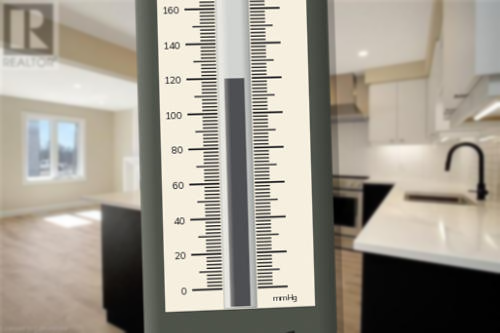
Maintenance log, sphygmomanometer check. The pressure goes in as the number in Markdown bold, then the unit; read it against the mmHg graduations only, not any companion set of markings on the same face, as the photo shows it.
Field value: **120** mmHg
